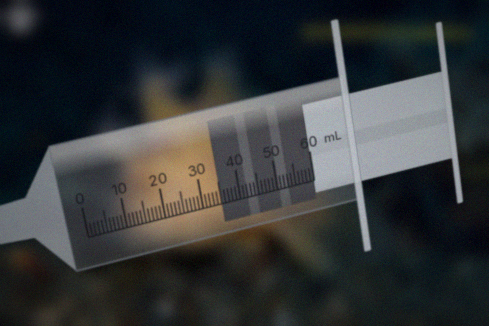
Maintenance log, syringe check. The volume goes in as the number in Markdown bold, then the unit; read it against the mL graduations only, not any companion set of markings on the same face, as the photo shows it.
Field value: **35** mL
